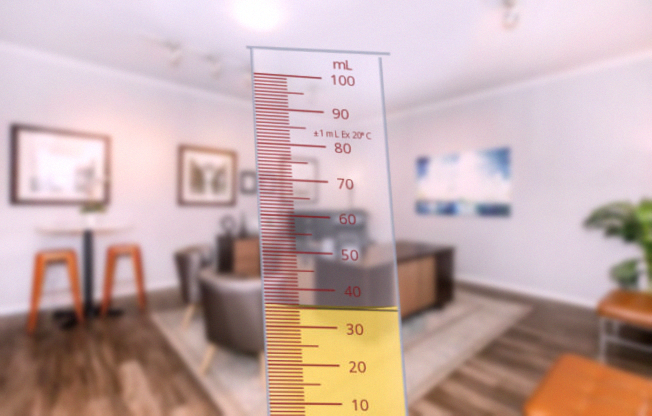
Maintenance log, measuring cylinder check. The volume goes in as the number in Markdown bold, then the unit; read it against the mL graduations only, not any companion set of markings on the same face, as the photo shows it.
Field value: **35** mL
